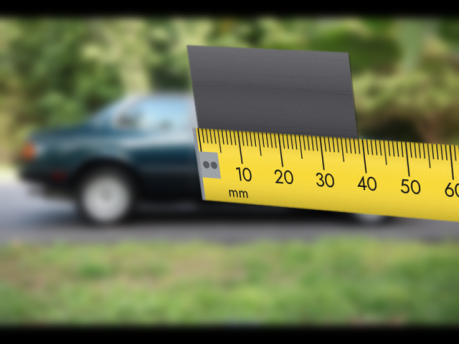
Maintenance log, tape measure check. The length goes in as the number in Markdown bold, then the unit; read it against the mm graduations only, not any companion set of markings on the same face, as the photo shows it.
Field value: **39** mm
